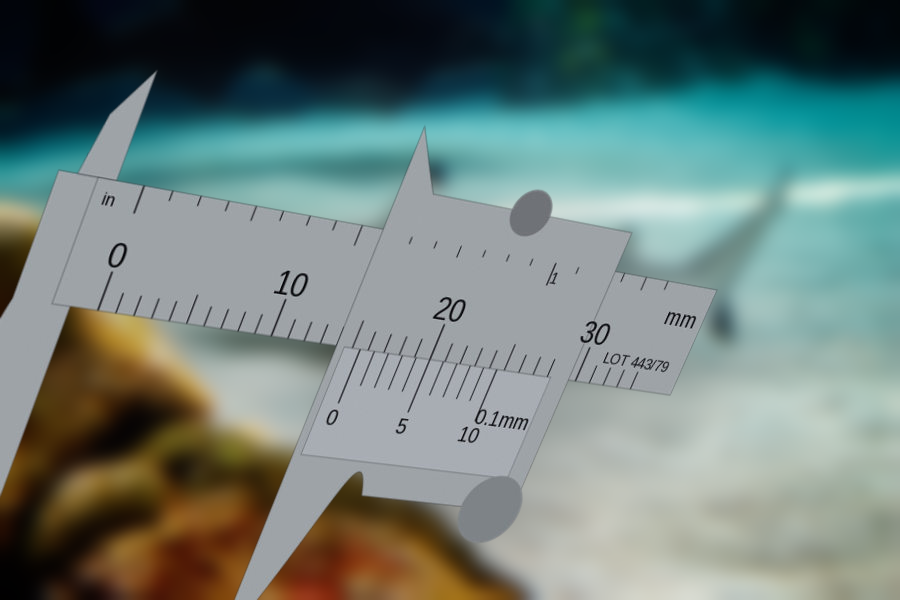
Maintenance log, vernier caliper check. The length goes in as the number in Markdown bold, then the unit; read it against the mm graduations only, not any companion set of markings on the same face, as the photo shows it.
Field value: **15.5** mm
